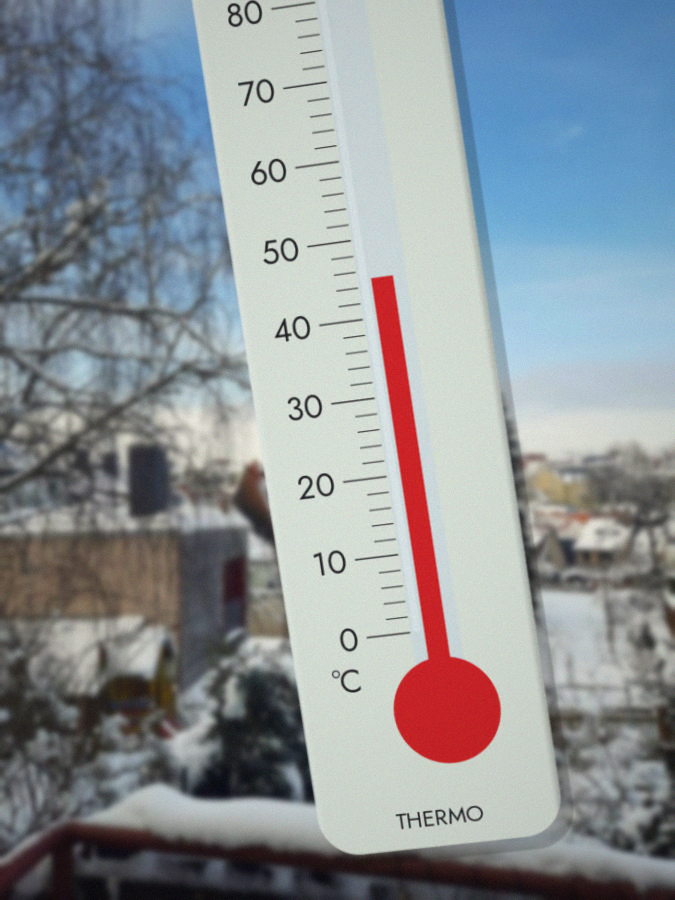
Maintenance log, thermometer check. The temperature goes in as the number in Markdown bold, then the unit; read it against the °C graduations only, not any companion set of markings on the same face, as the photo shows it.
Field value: **45** °C
